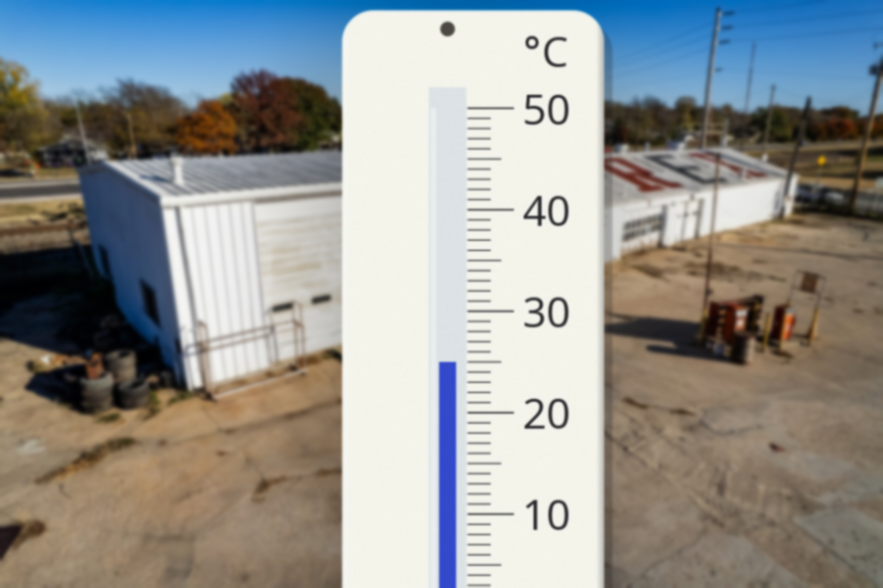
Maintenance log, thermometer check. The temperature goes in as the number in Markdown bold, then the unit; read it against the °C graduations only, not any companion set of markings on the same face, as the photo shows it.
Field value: **25** °C
